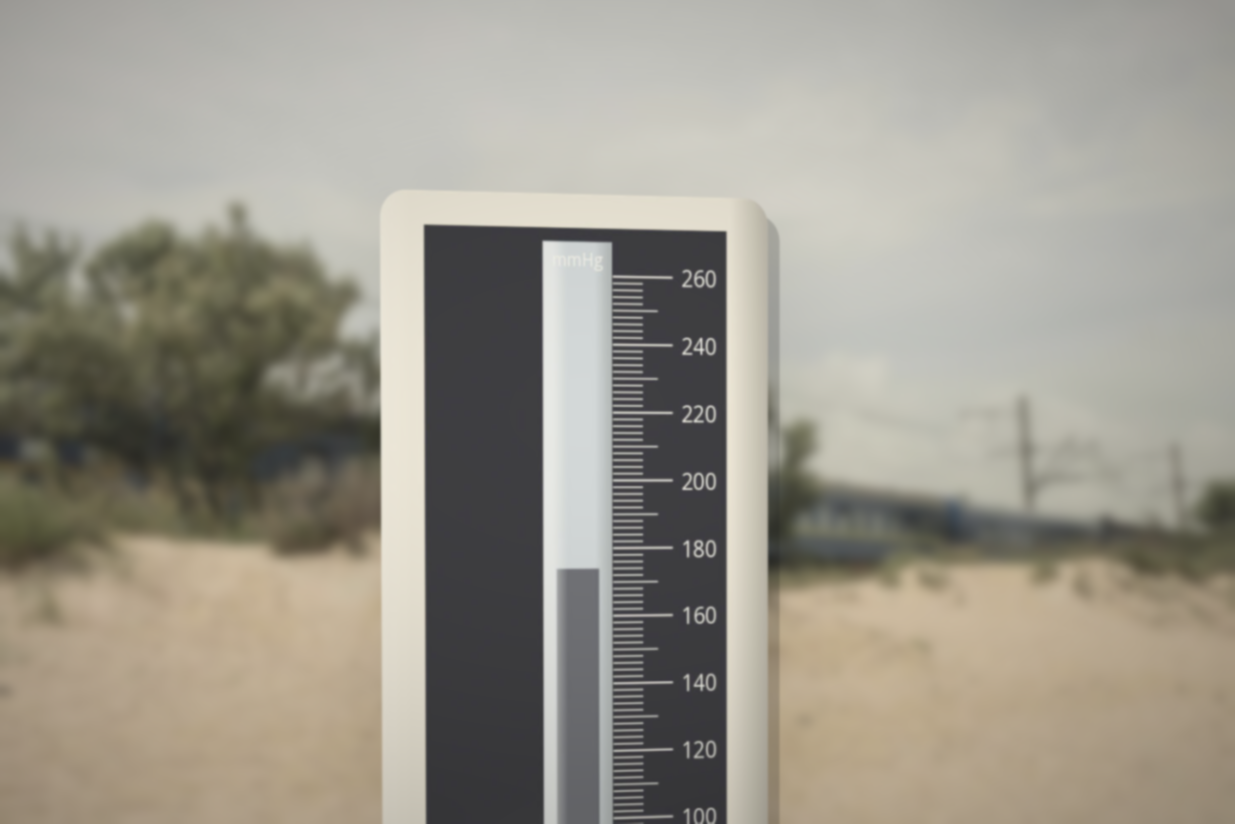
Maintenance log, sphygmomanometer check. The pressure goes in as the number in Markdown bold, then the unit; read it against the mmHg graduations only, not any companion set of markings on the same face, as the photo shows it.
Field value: **174** mmHg
